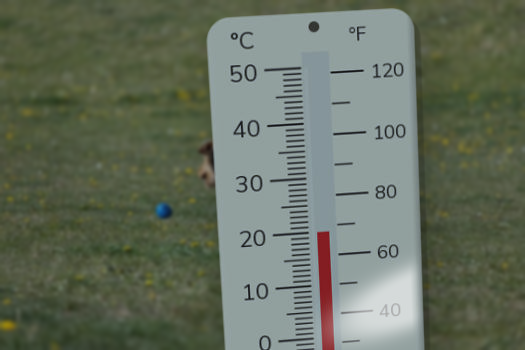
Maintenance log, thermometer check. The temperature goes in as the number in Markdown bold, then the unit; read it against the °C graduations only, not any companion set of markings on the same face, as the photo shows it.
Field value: **20** °C
